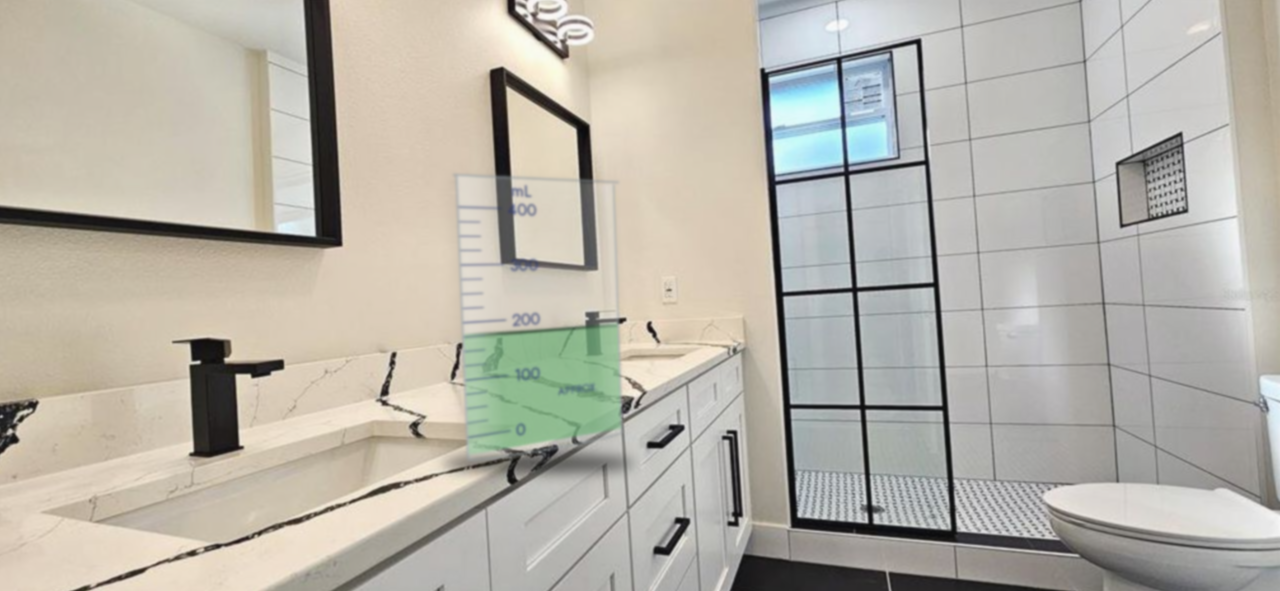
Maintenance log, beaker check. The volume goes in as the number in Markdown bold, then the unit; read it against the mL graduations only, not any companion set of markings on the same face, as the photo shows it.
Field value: **175** mL
